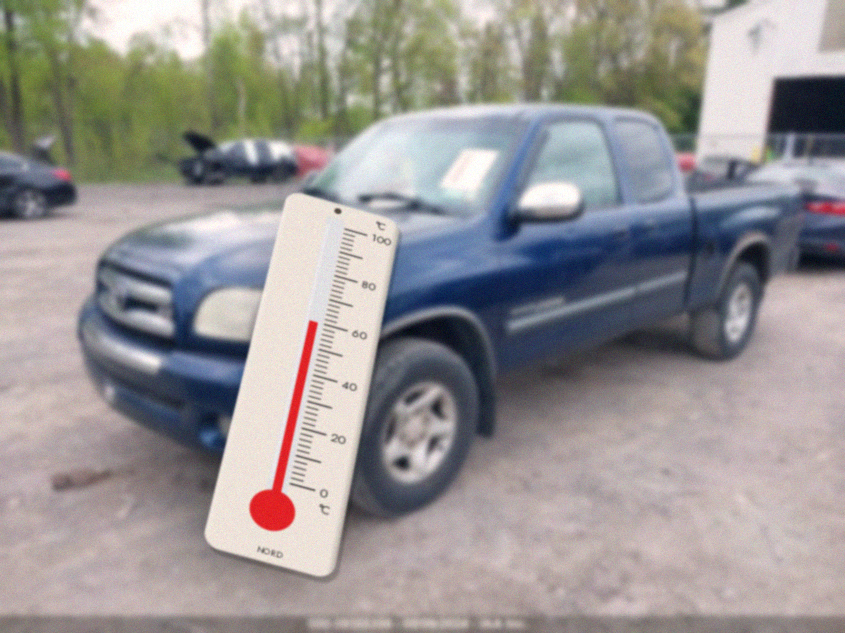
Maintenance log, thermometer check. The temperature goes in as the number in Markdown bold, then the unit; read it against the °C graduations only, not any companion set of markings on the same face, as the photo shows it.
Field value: **60** °C
